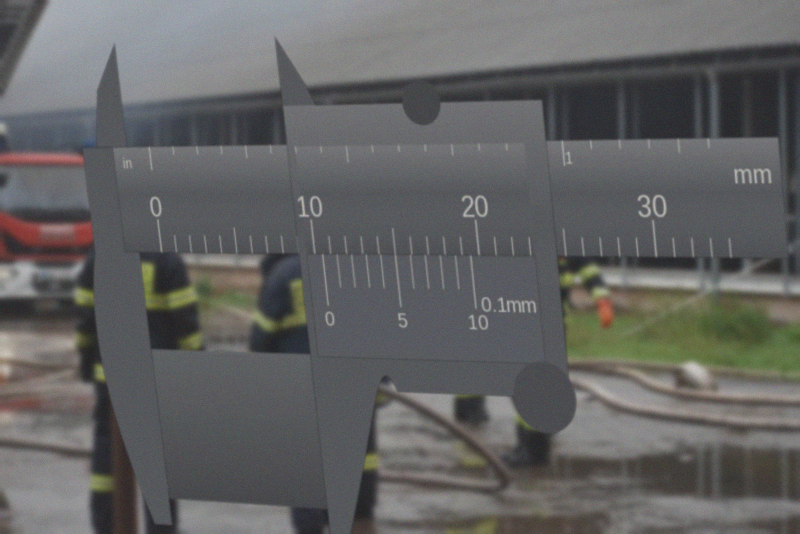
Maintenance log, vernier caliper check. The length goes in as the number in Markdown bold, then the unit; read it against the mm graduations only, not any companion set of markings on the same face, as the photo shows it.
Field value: **10.5** mm
